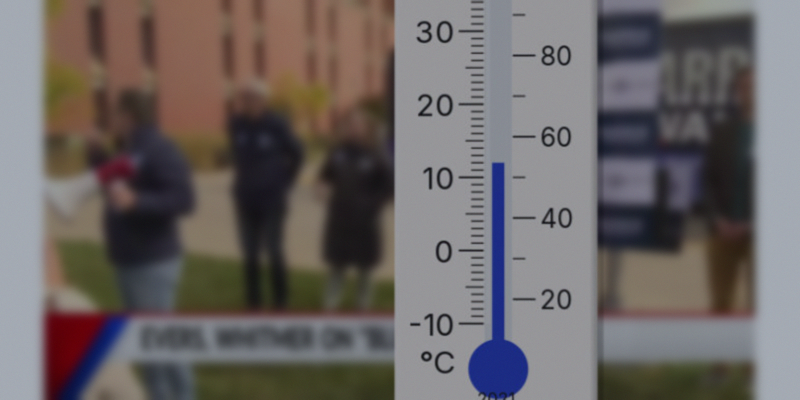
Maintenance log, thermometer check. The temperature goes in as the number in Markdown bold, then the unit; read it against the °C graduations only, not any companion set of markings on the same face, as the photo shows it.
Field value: **12** °C
